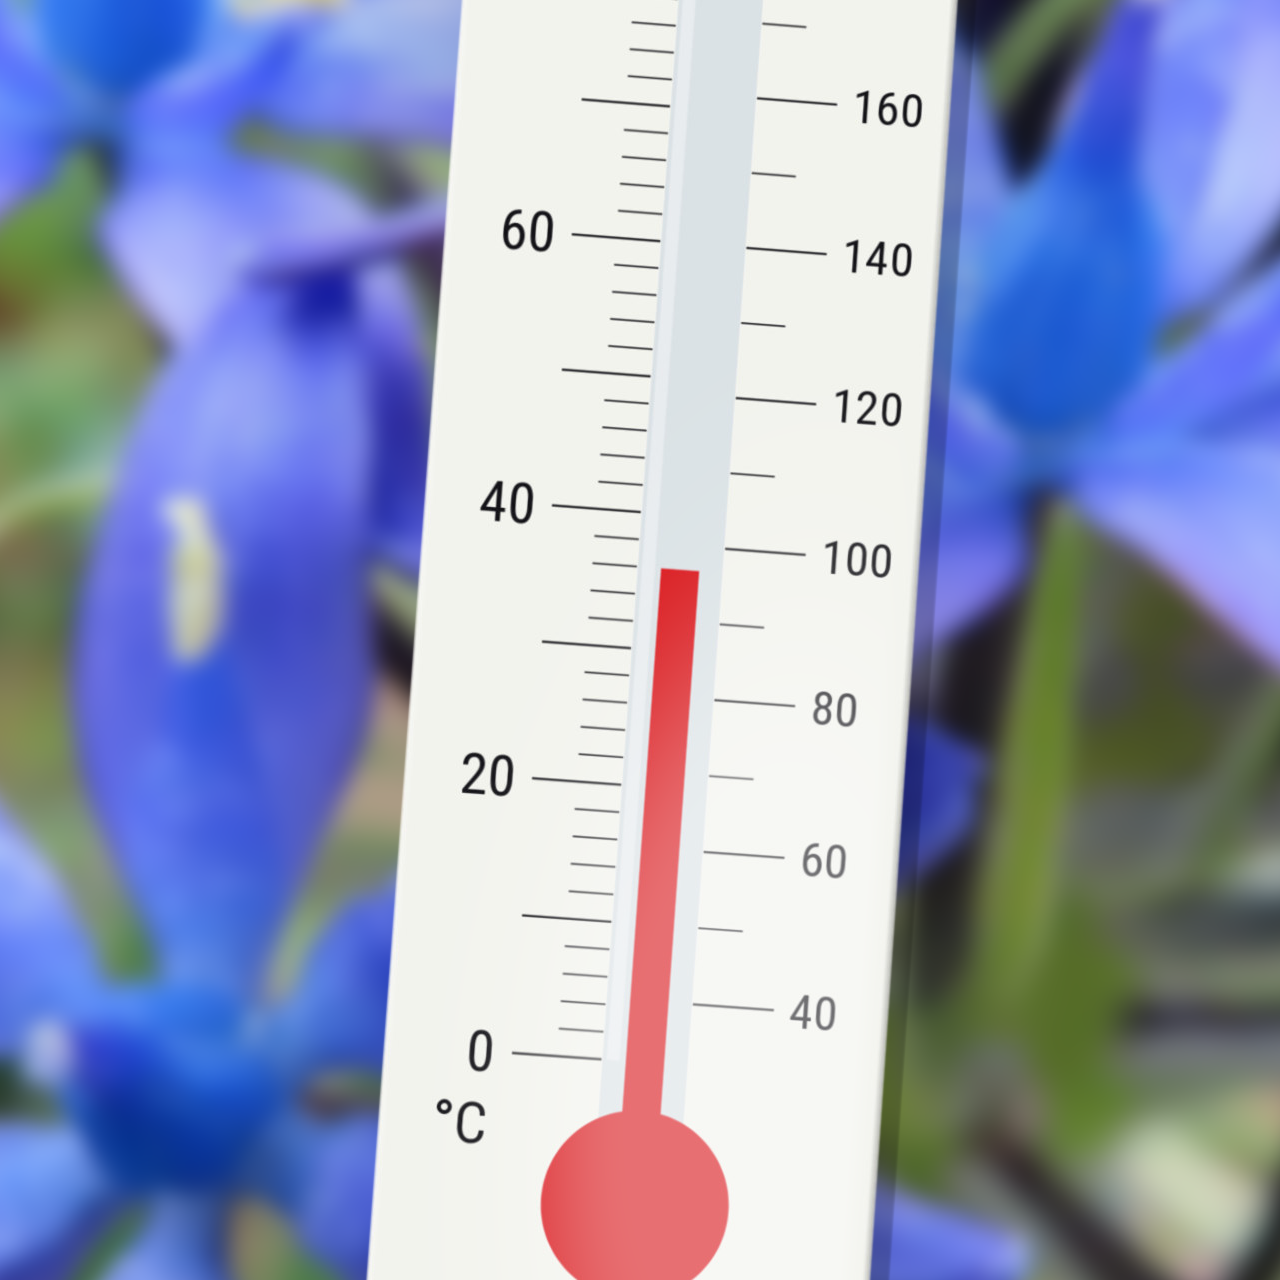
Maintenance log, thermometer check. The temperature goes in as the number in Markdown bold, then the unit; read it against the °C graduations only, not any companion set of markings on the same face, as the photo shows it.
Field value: **36** °C
